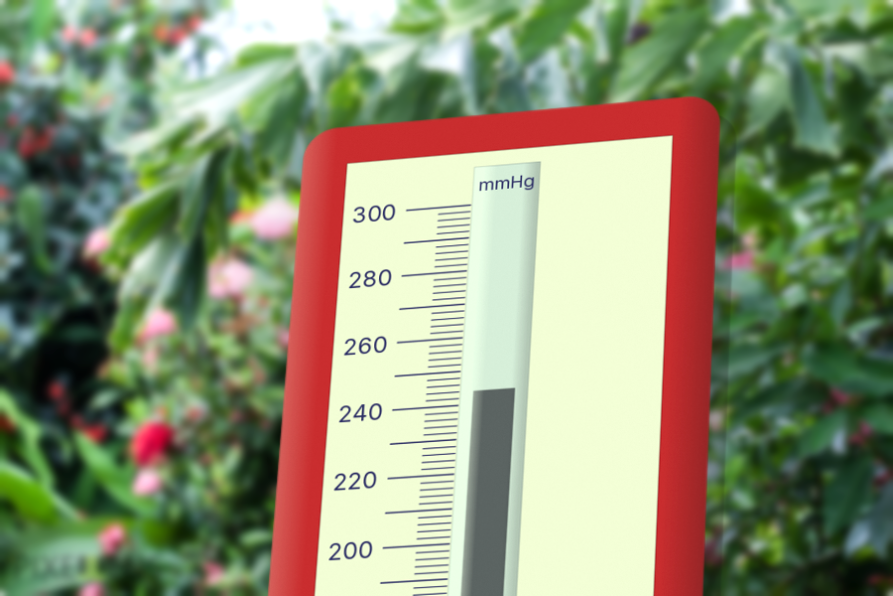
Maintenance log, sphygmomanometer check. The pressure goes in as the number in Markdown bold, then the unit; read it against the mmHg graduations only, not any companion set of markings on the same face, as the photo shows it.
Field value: **244** mmHg
